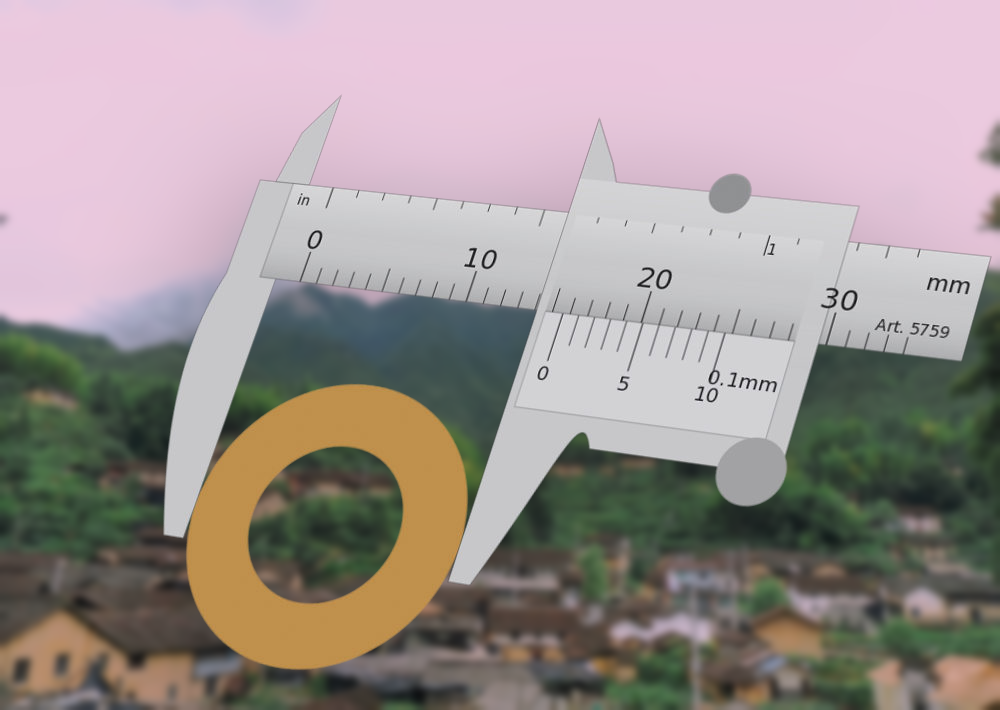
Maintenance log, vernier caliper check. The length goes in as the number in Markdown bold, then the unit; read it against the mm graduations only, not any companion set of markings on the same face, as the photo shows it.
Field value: **15.6** mm
